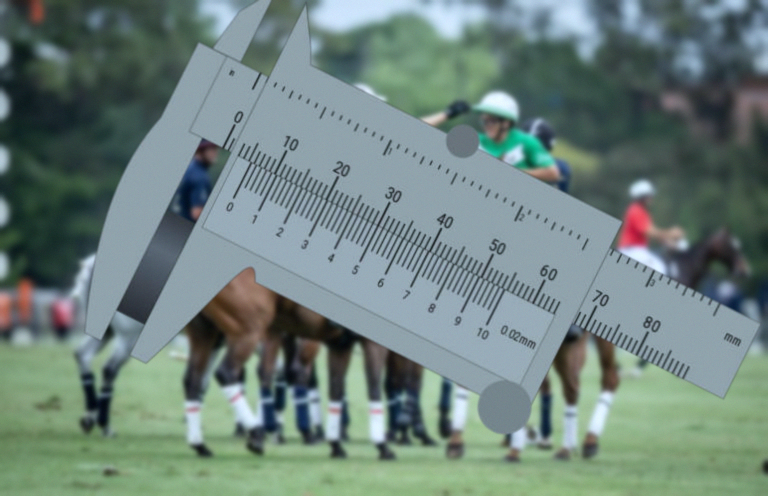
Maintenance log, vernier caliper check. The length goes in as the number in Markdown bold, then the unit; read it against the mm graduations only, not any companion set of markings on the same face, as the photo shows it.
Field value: **5.5** mm
